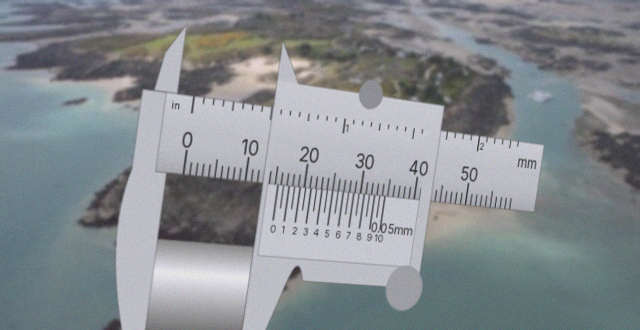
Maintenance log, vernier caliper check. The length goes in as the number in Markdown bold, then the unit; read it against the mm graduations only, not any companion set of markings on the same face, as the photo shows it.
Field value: **15.5** mm
